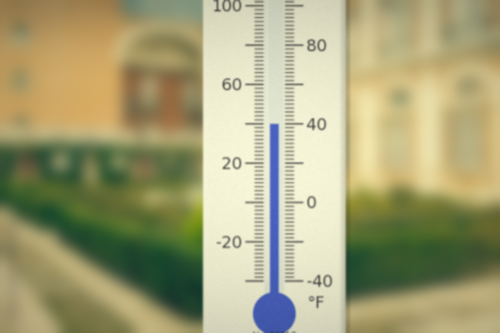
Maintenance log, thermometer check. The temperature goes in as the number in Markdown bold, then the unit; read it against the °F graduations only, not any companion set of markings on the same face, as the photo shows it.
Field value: **40** °F
